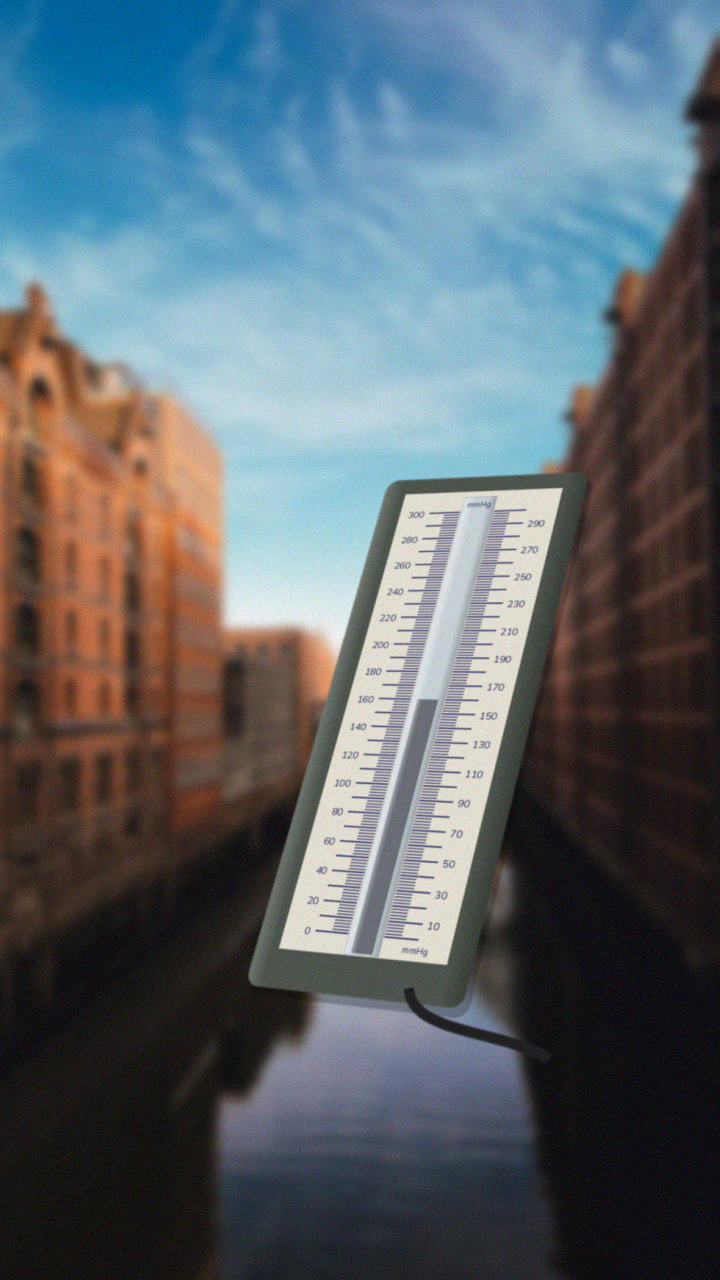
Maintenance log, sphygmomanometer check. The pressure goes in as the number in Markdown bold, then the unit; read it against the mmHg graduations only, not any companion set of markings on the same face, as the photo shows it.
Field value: **160** mmHg
